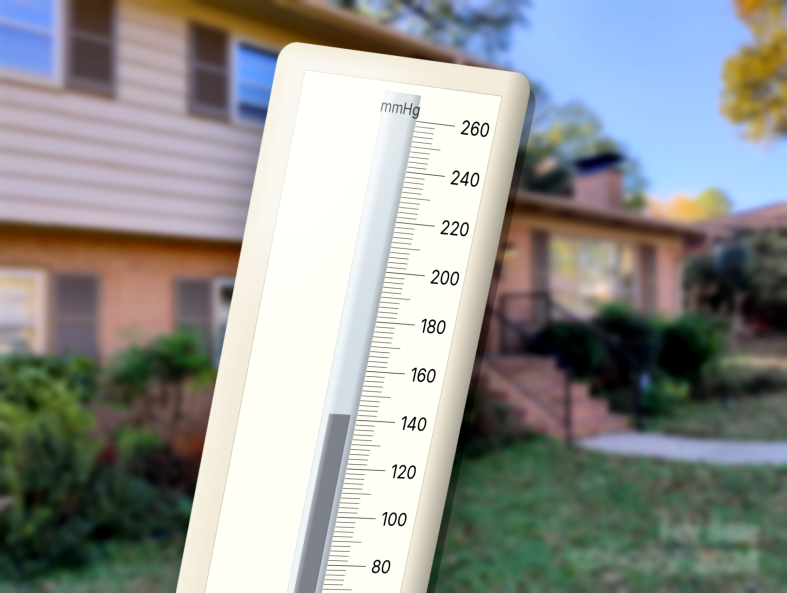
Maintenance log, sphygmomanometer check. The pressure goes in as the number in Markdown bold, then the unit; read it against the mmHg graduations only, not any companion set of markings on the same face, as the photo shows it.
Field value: **142** mmHg
